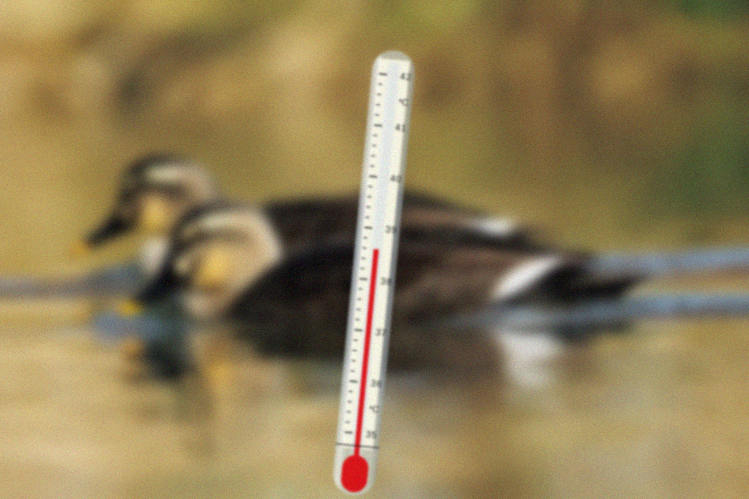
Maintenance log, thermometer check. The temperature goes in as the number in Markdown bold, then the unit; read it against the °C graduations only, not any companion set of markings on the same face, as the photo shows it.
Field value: **38.6** °C
